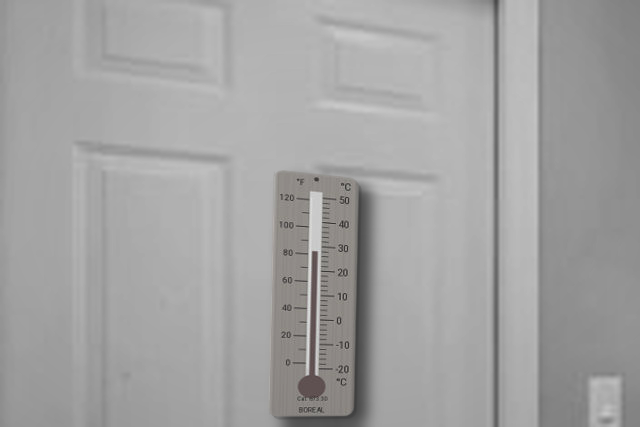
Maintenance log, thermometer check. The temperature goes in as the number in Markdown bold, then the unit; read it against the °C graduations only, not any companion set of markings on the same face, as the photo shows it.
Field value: **28** °C
